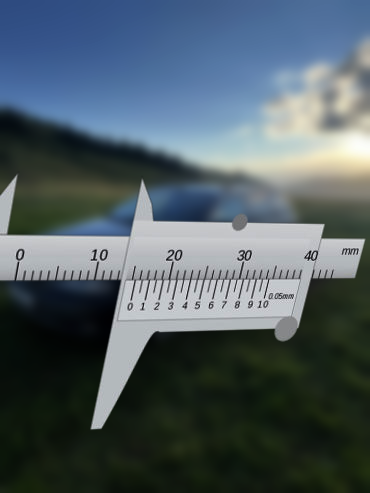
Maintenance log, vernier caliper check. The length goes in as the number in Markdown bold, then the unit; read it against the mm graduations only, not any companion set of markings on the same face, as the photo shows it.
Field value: **15.4** mm
